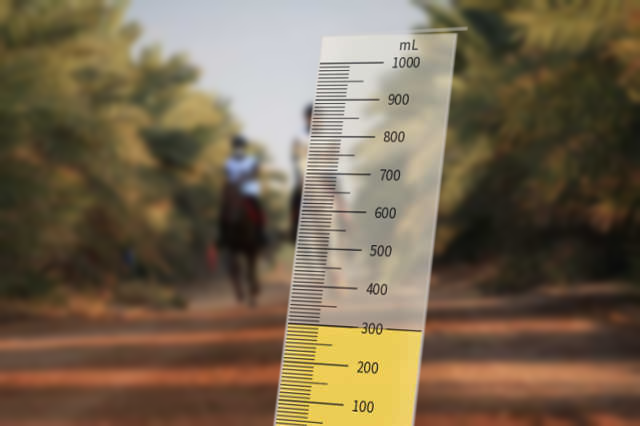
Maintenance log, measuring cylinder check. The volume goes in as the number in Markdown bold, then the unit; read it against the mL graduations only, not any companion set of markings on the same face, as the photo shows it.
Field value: **300** mL
